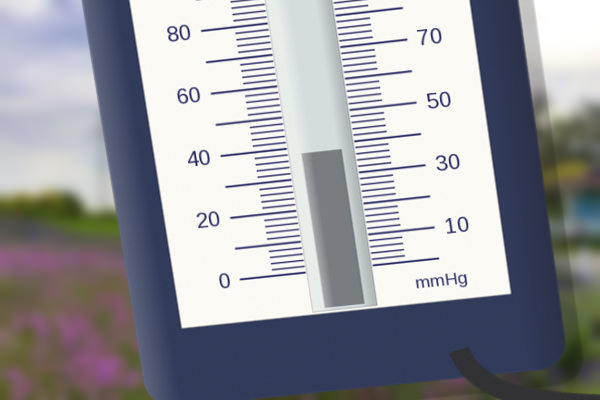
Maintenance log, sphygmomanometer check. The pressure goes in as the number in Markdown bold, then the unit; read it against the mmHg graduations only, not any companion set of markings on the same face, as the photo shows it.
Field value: **38** mmHg
